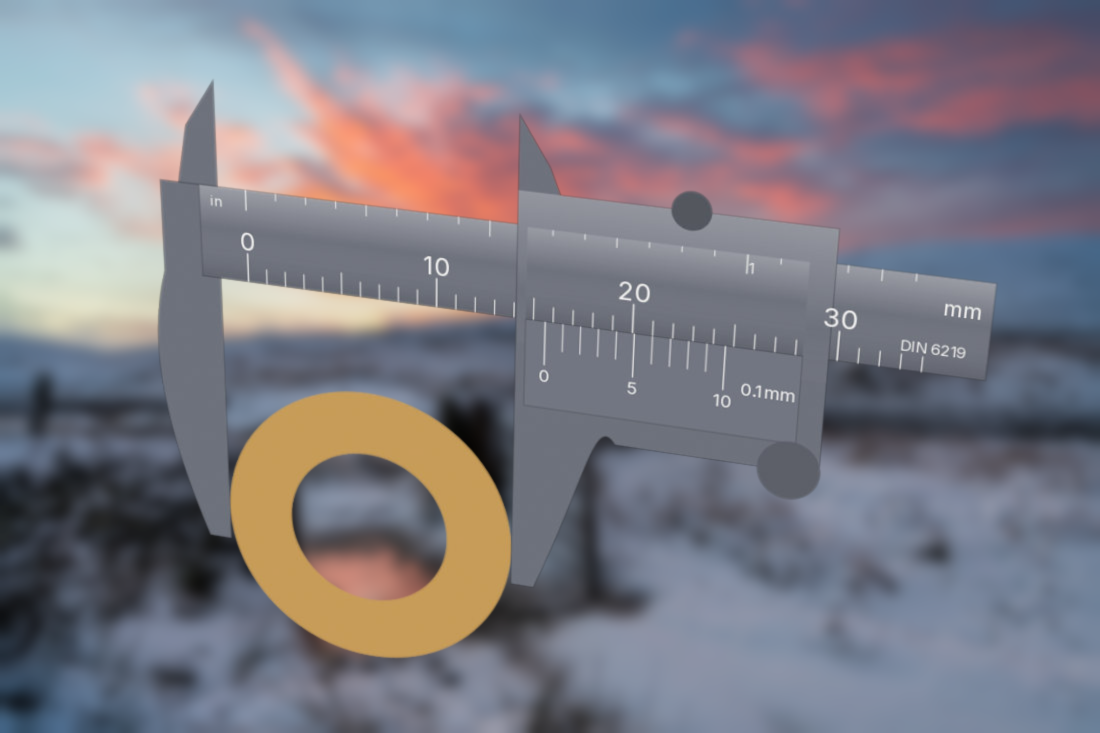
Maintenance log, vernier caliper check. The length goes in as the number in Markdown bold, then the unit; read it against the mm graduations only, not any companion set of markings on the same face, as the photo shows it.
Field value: **15.6** mm
